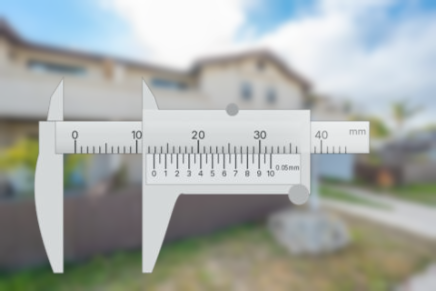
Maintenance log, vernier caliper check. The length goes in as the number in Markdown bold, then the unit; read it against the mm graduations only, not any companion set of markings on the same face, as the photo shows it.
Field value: **12.8** mm
